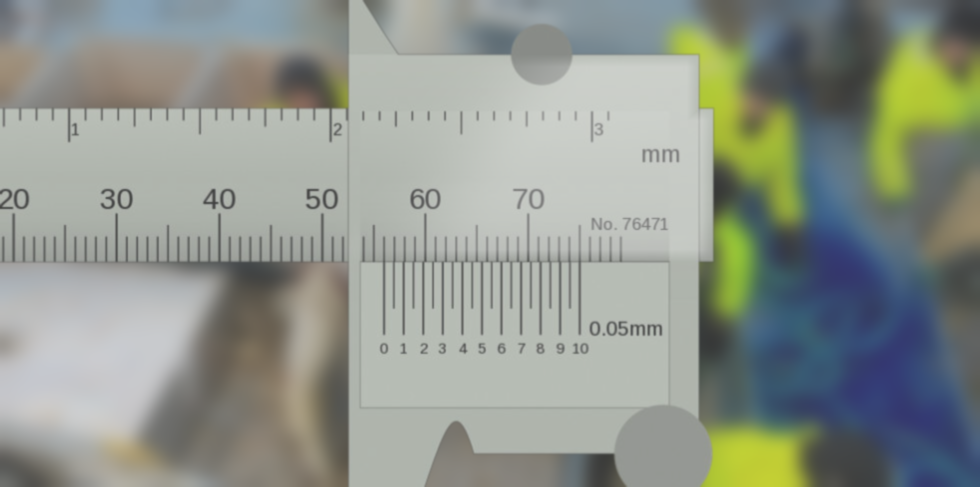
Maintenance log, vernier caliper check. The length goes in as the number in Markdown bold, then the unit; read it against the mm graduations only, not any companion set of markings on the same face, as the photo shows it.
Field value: **56.0** mm
